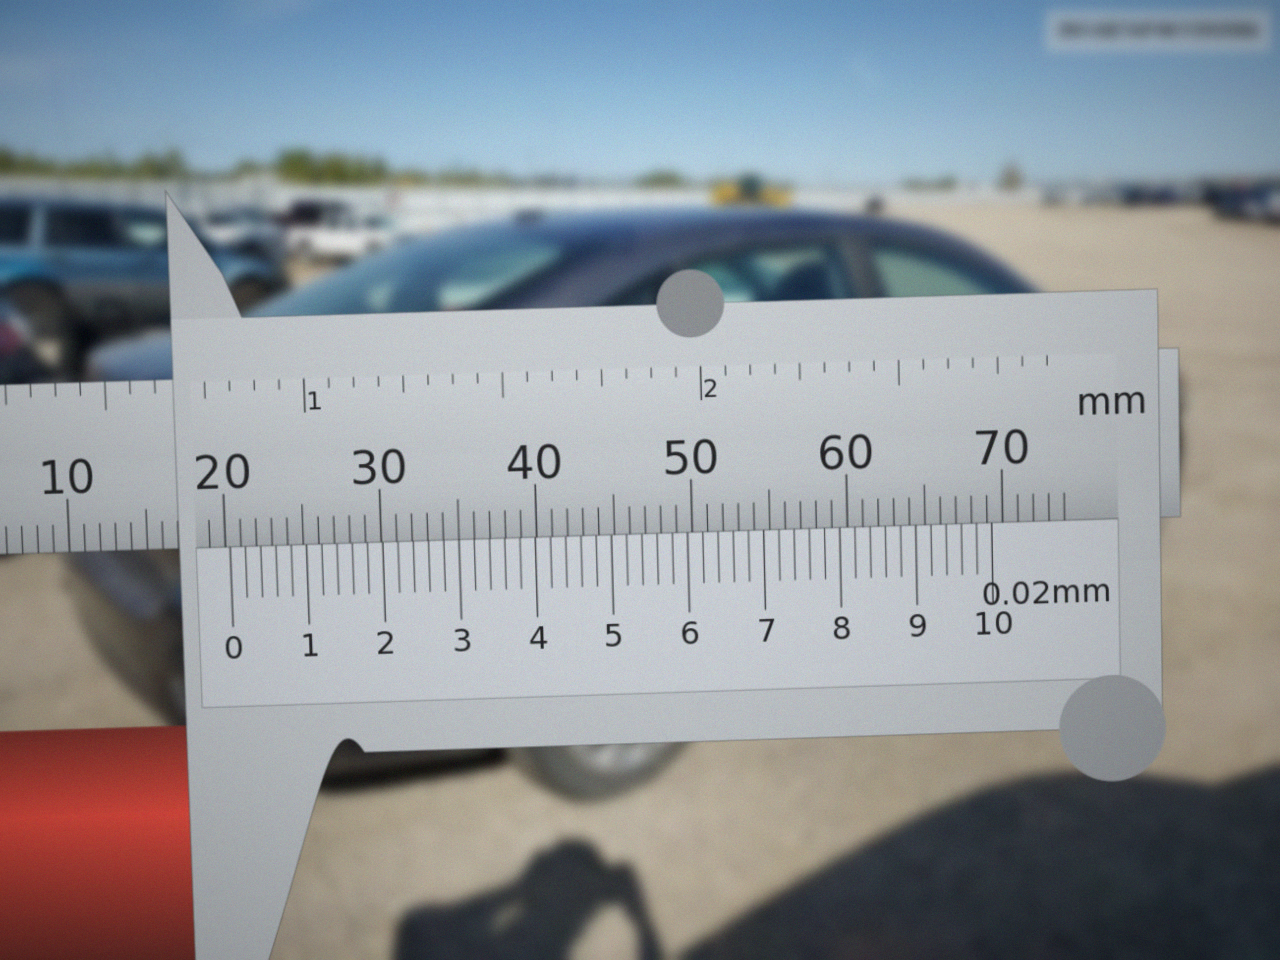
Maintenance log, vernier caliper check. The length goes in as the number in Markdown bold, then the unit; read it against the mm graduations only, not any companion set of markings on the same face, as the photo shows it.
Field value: **20.3** mm
